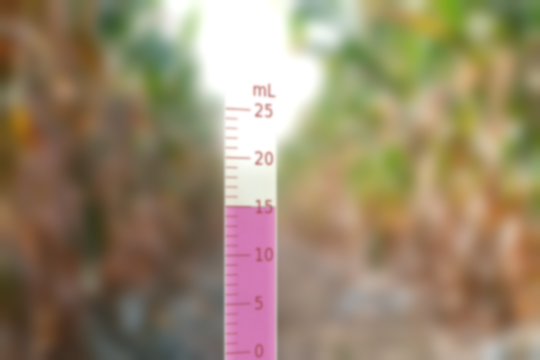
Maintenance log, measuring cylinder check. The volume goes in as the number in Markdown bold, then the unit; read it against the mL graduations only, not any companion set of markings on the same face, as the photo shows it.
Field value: **15** mL
